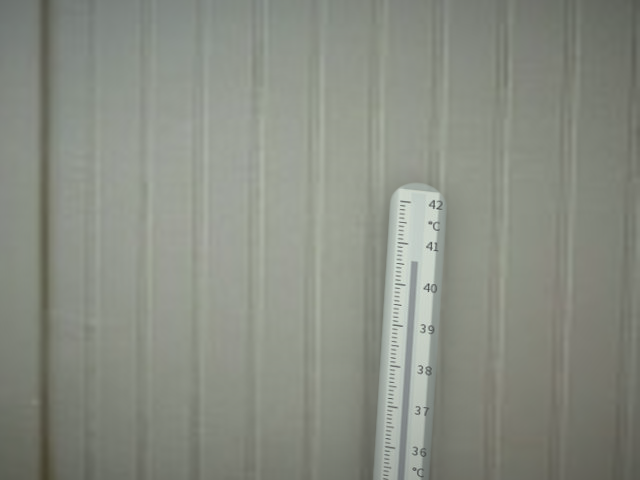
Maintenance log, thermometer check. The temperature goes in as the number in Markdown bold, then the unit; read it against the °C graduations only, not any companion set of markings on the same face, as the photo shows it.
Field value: **40.6** °C
